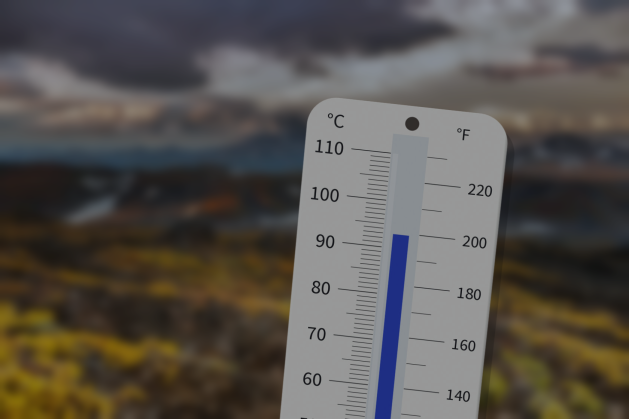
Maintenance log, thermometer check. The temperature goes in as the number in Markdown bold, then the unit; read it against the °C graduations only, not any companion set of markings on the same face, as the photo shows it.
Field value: **93** °C
